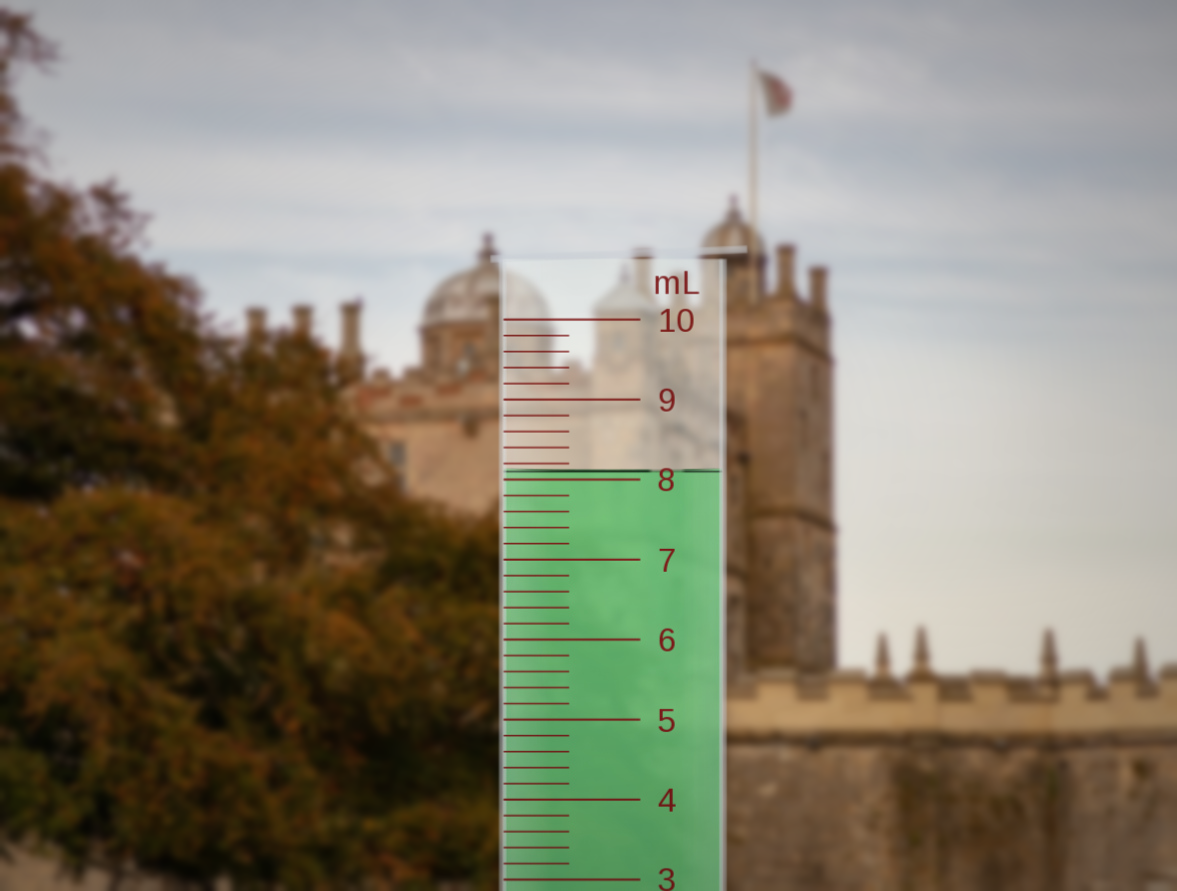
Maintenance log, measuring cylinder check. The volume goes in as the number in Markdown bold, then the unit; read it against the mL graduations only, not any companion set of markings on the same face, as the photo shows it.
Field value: **8.1** mL
